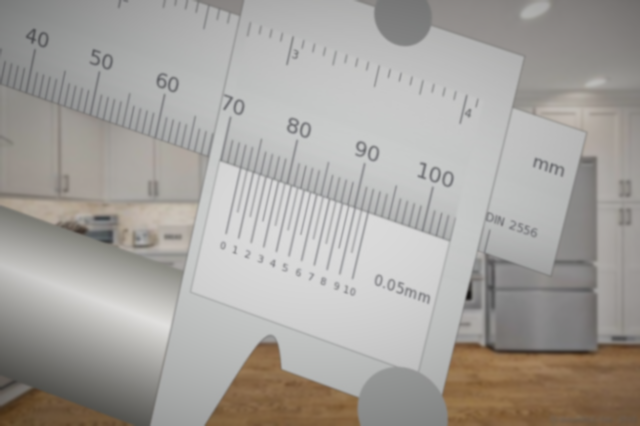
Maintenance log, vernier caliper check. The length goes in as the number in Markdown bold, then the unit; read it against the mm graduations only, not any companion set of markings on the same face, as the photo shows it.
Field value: **73.0** mm
